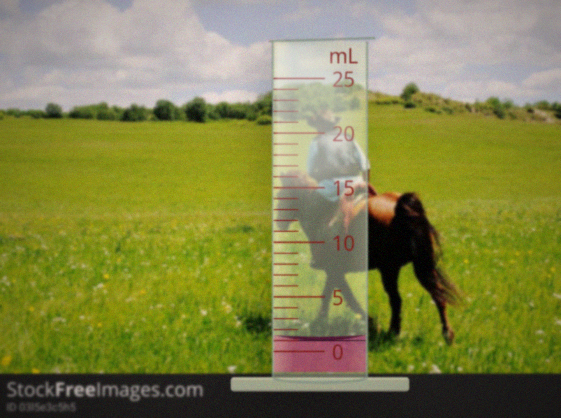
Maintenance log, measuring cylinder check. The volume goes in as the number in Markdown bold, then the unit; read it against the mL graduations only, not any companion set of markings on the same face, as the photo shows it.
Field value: **1** mL
